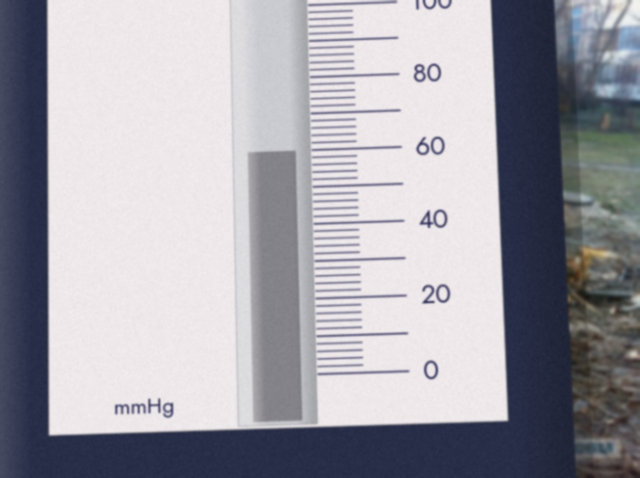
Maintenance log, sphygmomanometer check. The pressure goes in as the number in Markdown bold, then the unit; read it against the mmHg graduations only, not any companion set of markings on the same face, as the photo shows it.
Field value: **60** mmHg
